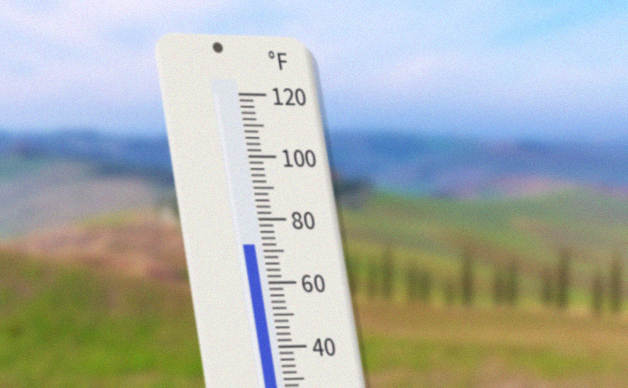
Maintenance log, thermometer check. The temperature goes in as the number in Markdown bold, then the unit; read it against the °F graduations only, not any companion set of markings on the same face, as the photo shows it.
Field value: **72** °F
